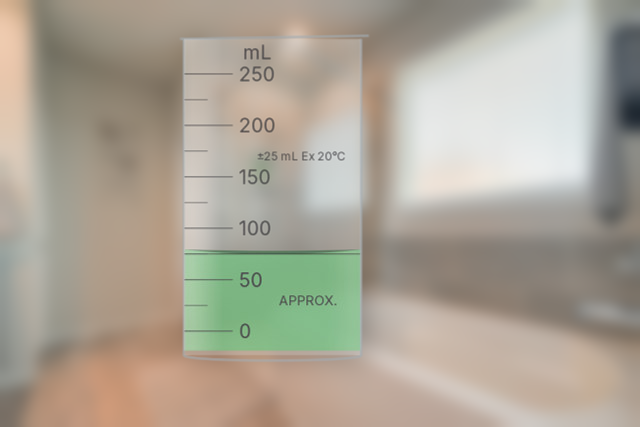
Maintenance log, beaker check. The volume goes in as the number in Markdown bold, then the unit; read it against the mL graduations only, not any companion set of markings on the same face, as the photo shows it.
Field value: **75** mL
